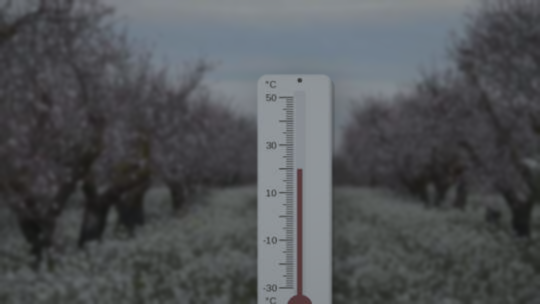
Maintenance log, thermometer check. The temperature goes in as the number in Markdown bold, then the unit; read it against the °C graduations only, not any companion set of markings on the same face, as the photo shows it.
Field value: **20** °C
